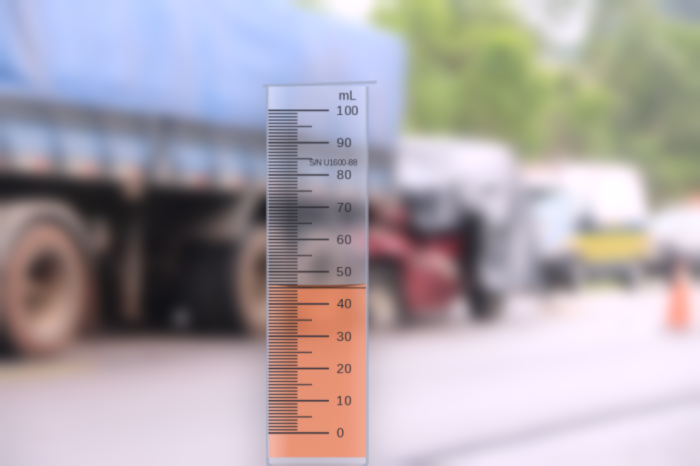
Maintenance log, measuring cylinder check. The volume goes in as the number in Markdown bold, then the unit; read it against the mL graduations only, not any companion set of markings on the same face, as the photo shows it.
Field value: **45** mL
